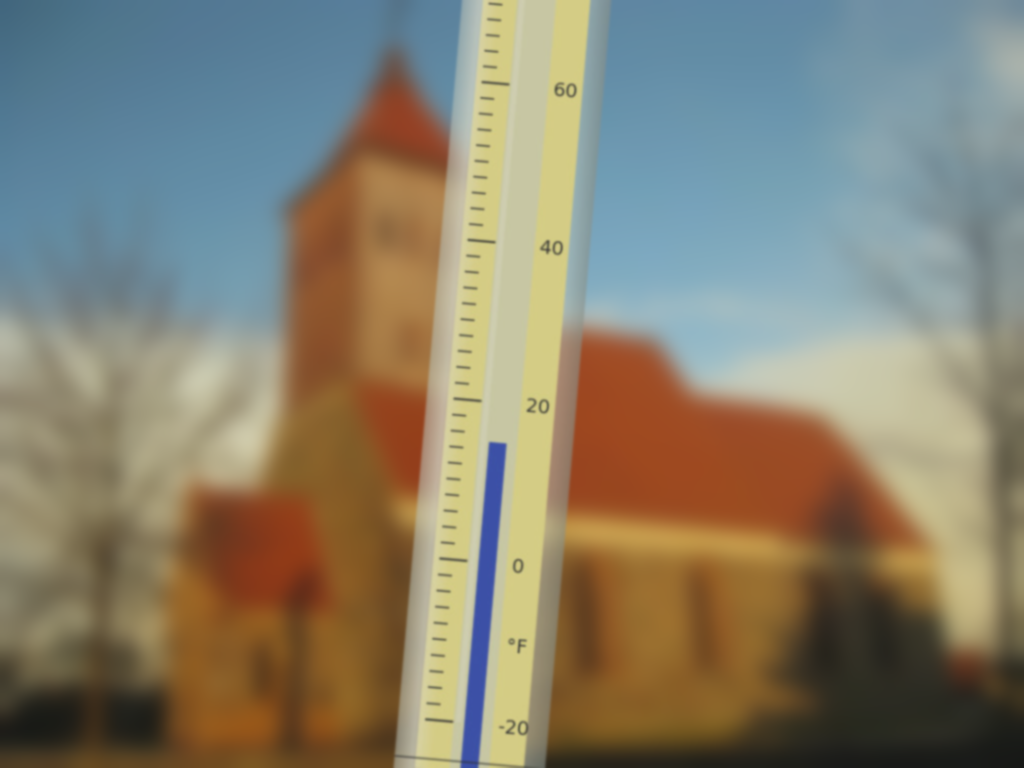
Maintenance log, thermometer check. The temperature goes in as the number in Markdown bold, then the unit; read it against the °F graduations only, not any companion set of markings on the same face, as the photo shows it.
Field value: **15** °F
